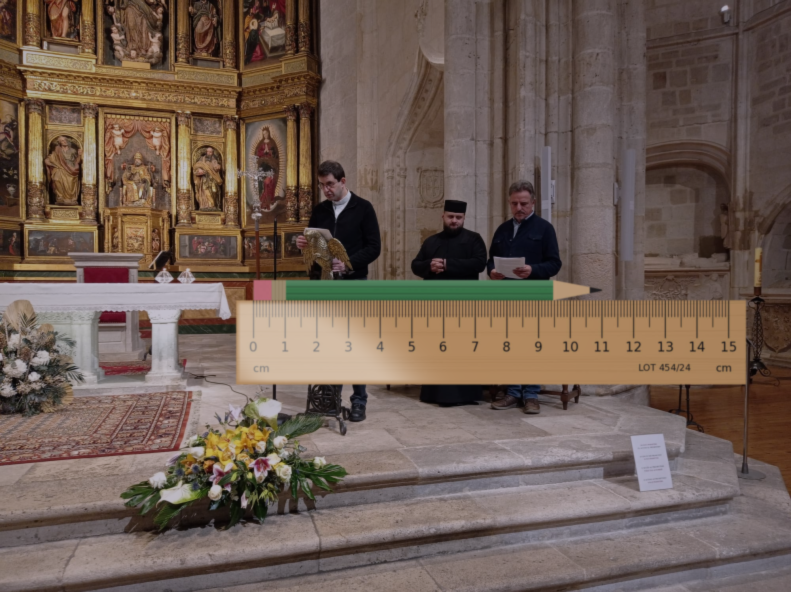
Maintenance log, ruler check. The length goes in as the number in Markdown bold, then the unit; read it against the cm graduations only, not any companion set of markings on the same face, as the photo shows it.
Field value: **11** cm
